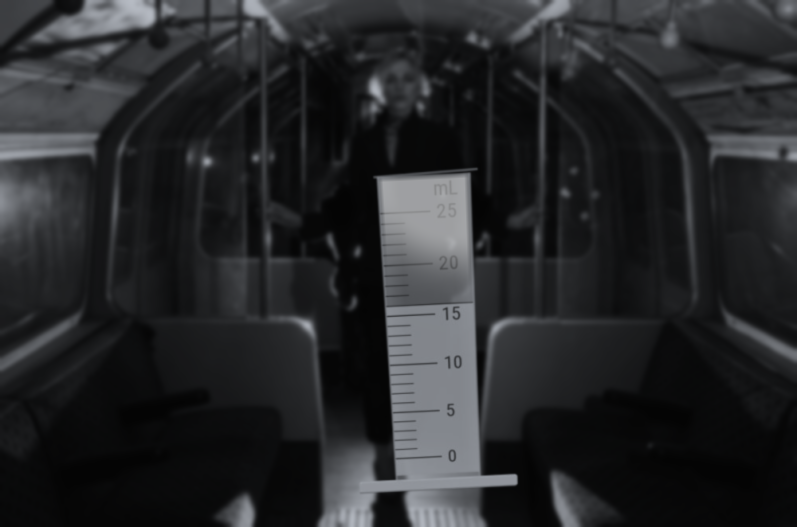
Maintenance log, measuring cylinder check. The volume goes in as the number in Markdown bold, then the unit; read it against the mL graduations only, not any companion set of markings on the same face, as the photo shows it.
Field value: **16** mL
